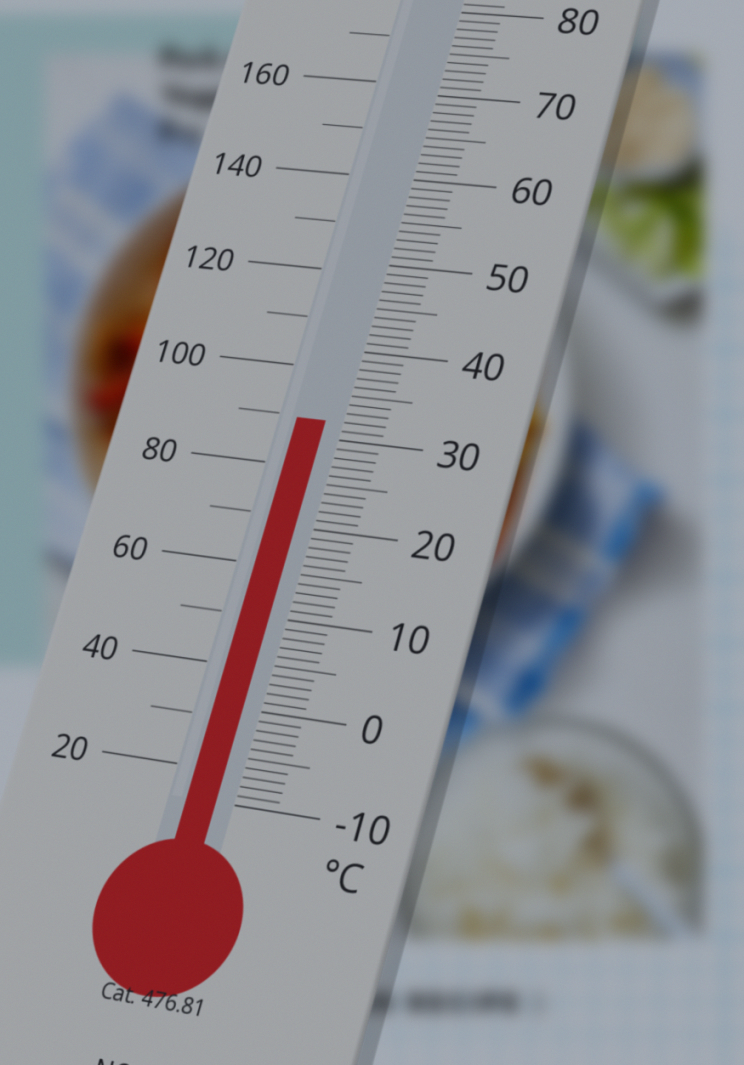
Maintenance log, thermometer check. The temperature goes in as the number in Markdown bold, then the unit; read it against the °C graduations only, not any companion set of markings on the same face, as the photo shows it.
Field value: **32** °C
